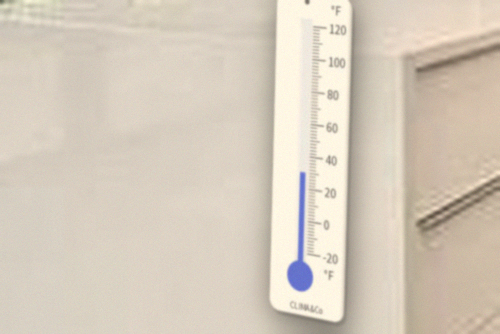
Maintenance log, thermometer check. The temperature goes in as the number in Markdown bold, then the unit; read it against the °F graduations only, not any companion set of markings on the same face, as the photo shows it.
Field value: **30** °F
